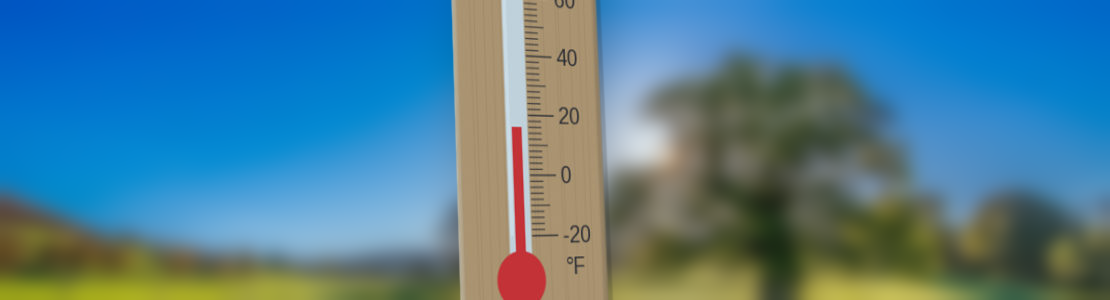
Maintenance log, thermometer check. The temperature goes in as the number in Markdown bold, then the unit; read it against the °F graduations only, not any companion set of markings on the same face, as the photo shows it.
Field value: **16** °F
